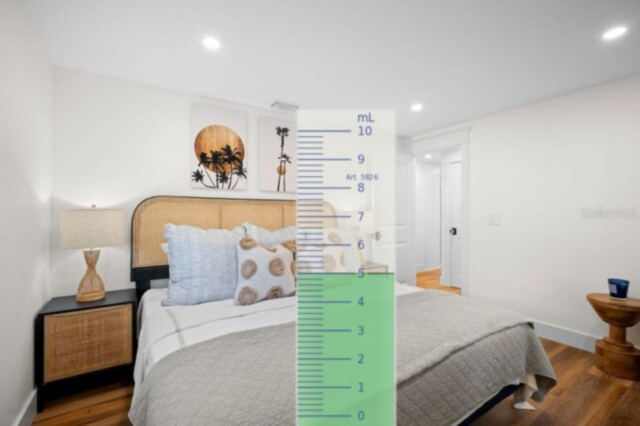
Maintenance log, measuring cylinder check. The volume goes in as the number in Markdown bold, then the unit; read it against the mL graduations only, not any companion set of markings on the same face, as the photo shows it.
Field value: **5** mL
